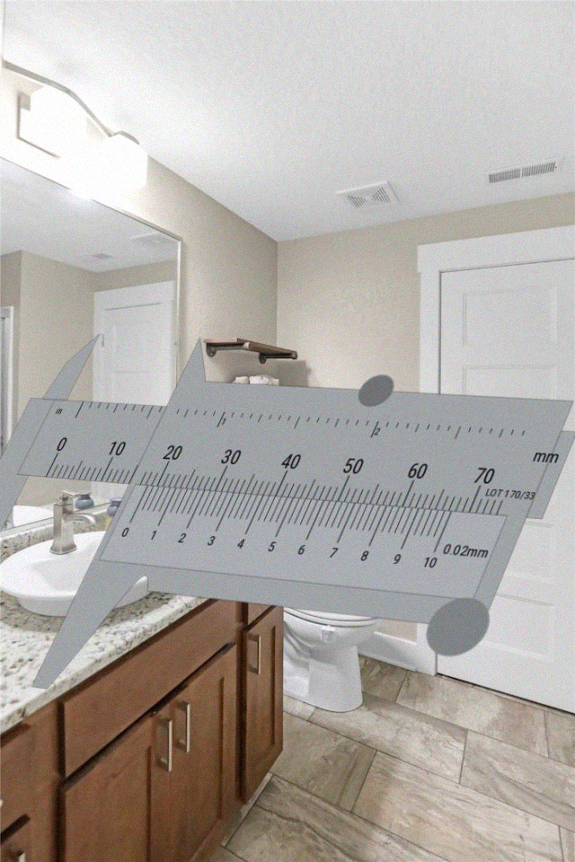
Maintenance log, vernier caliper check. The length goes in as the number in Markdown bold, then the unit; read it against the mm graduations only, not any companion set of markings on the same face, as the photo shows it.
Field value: **18.4** mm
